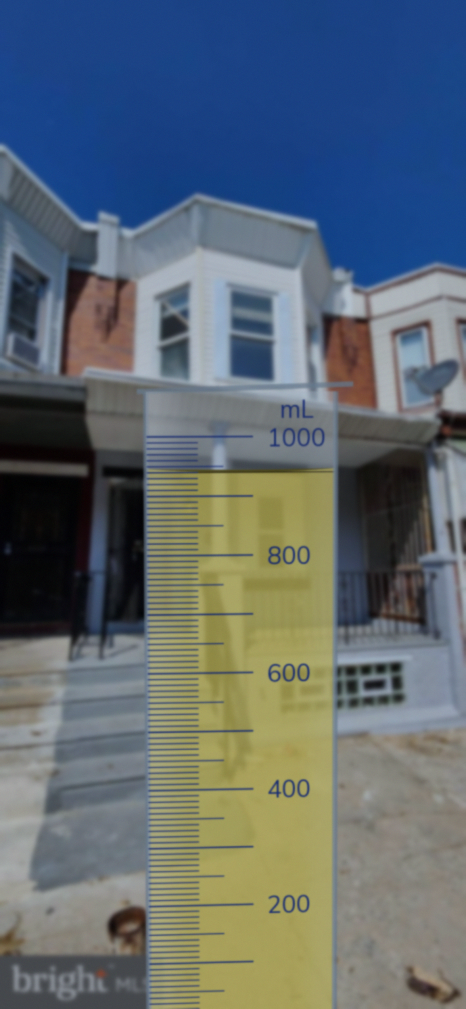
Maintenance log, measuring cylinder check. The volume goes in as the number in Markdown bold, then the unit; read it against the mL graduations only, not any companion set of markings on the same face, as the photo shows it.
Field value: **940** mL
